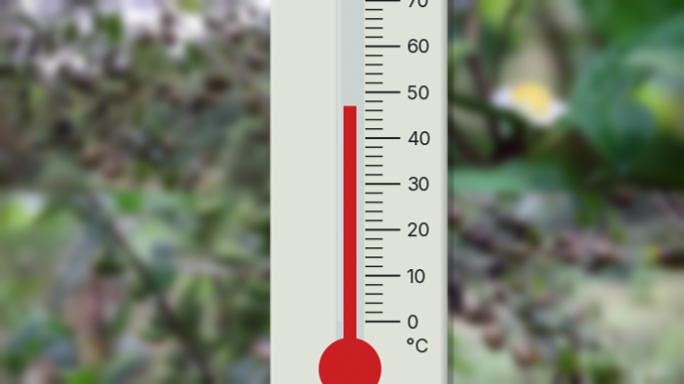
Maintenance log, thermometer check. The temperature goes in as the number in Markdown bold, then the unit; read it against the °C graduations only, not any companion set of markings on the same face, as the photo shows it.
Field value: **47** °C
